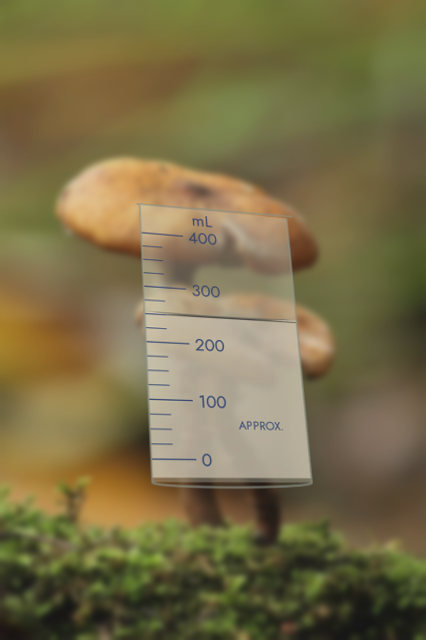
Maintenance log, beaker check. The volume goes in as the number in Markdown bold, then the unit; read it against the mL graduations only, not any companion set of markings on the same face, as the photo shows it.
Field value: **250** mL
